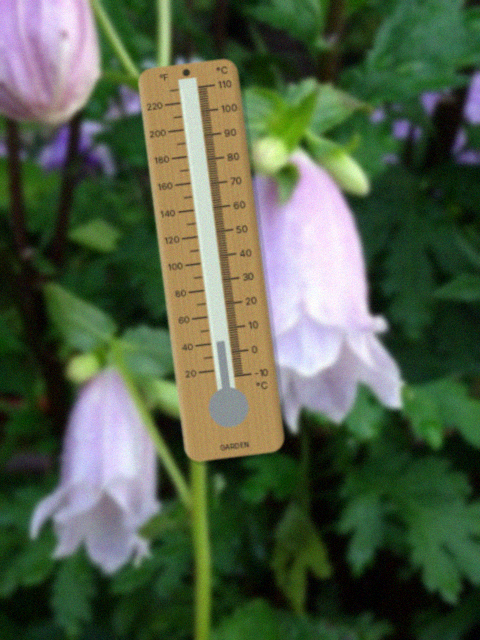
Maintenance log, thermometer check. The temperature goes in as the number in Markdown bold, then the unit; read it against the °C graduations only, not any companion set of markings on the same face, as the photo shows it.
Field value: **5** °C
